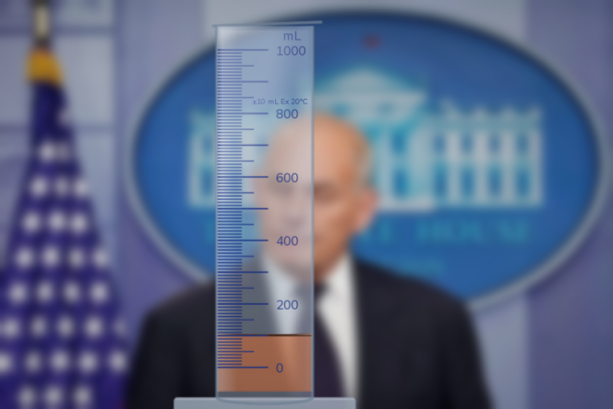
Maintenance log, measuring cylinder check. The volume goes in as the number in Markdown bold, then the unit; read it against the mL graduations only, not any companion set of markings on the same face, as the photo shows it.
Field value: **100** mL
